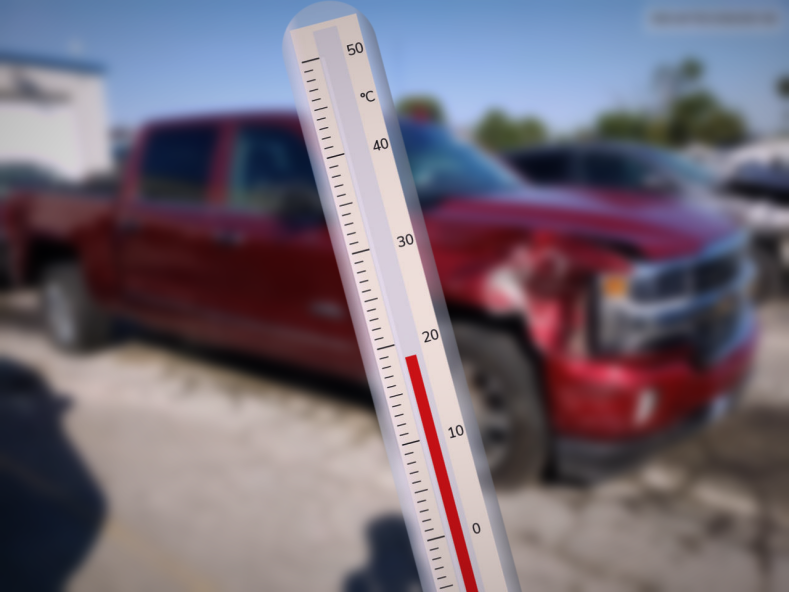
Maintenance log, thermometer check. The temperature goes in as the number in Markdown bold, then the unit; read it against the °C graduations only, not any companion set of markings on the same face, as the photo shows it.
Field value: **18.5** °C
